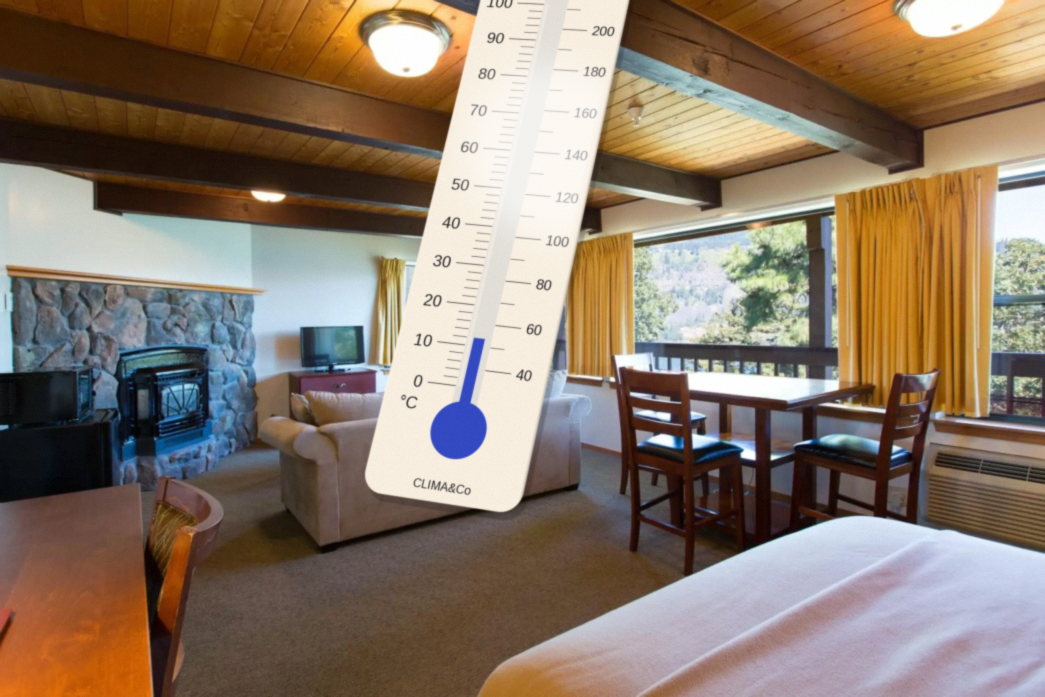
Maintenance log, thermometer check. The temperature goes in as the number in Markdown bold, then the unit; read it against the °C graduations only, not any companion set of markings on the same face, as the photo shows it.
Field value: **12** °C
